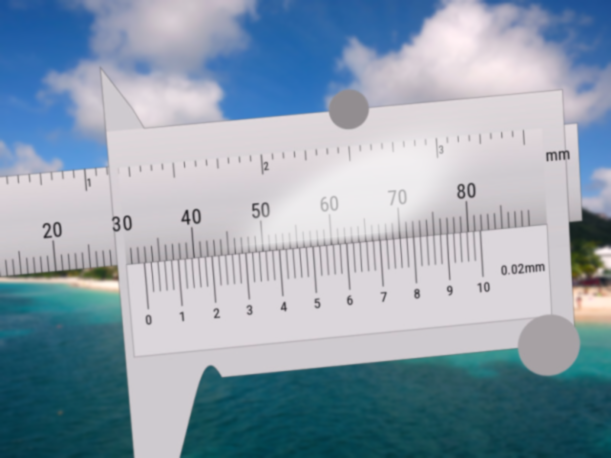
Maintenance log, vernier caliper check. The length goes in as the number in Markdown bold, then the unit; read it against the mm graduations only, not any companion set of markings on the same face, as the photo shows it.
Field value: **32.8** mm
